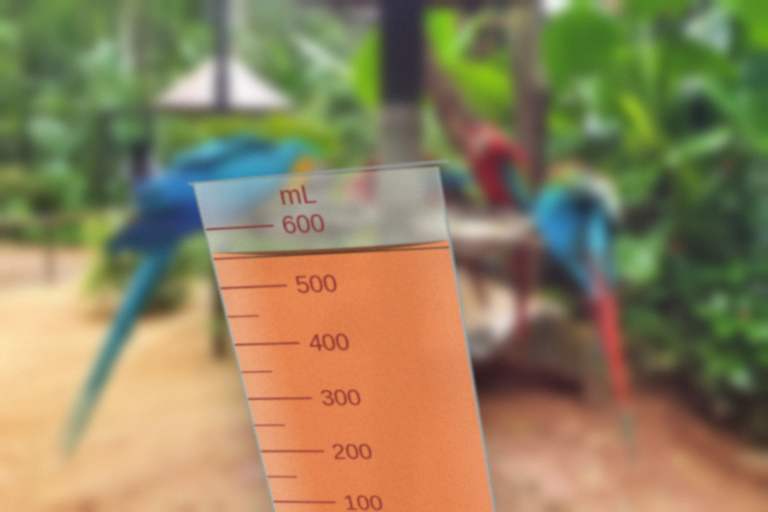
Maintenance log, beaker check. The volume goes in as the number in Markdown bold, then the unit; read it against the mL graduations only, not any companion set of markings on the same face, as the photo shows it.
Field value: **550** mL
